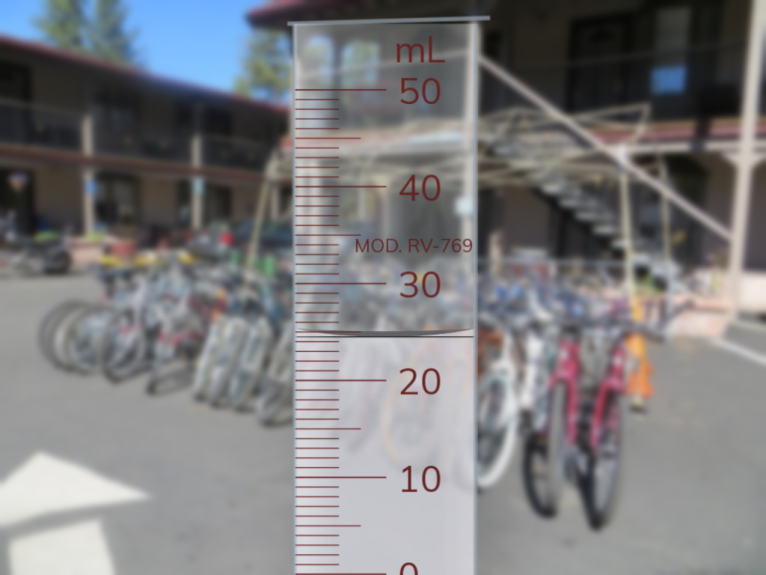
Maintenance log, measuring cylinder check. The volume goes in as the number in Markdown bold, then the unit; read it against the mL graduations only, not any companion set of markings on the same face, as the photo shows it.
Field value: **24.5** mL
